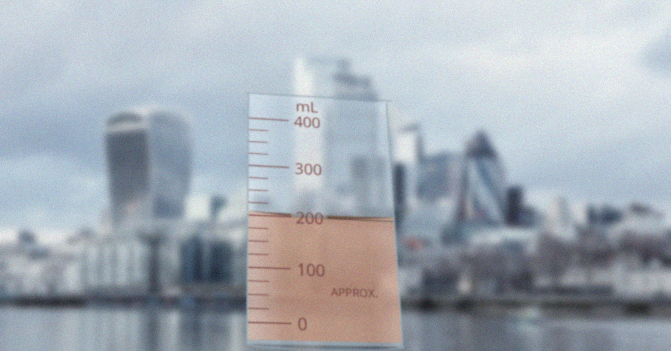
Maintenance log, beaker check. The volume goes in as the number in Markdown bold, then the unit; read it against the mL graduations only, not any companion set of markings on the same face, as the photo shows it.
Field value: **200** mL
